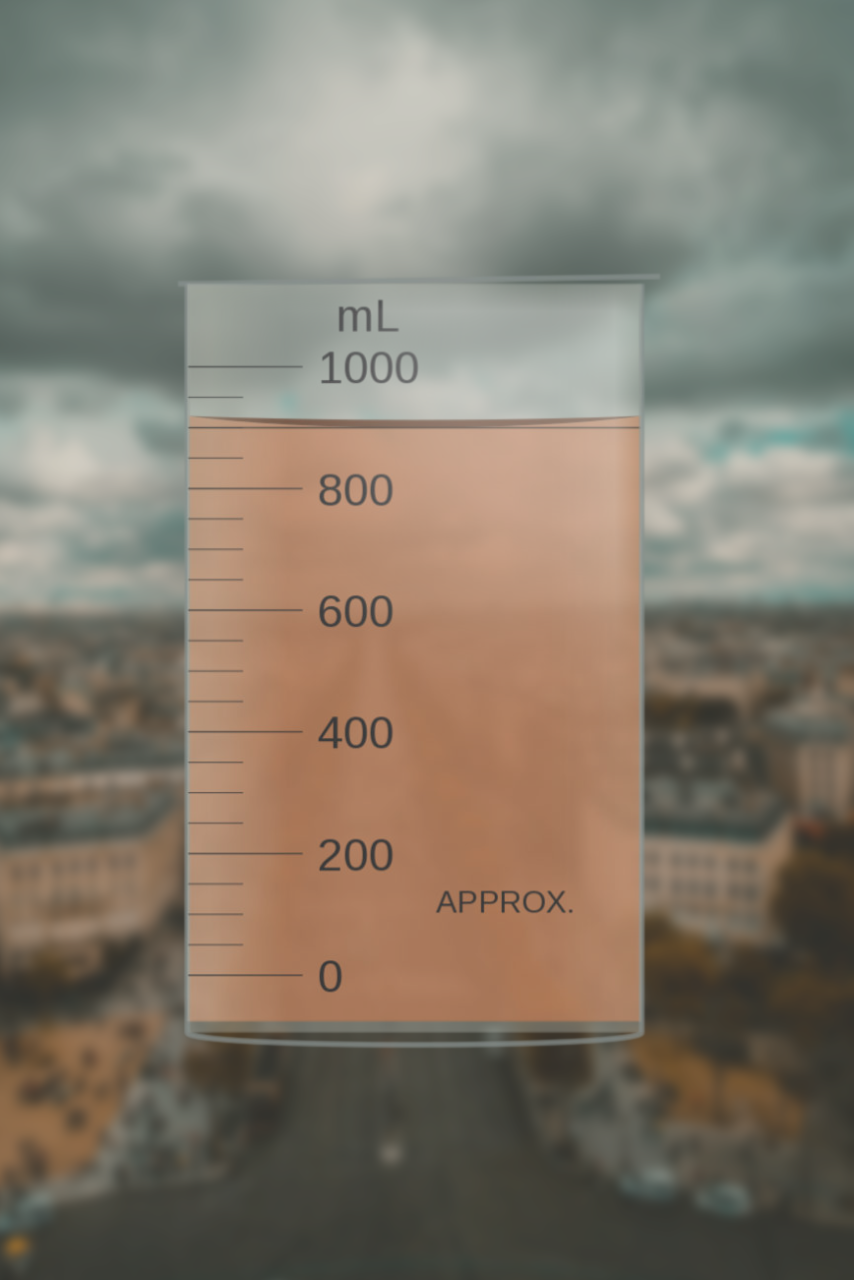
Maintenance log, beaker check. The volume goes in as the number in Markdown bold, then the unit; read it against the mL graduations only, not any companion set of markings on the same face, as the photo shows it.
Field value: **900** mL
